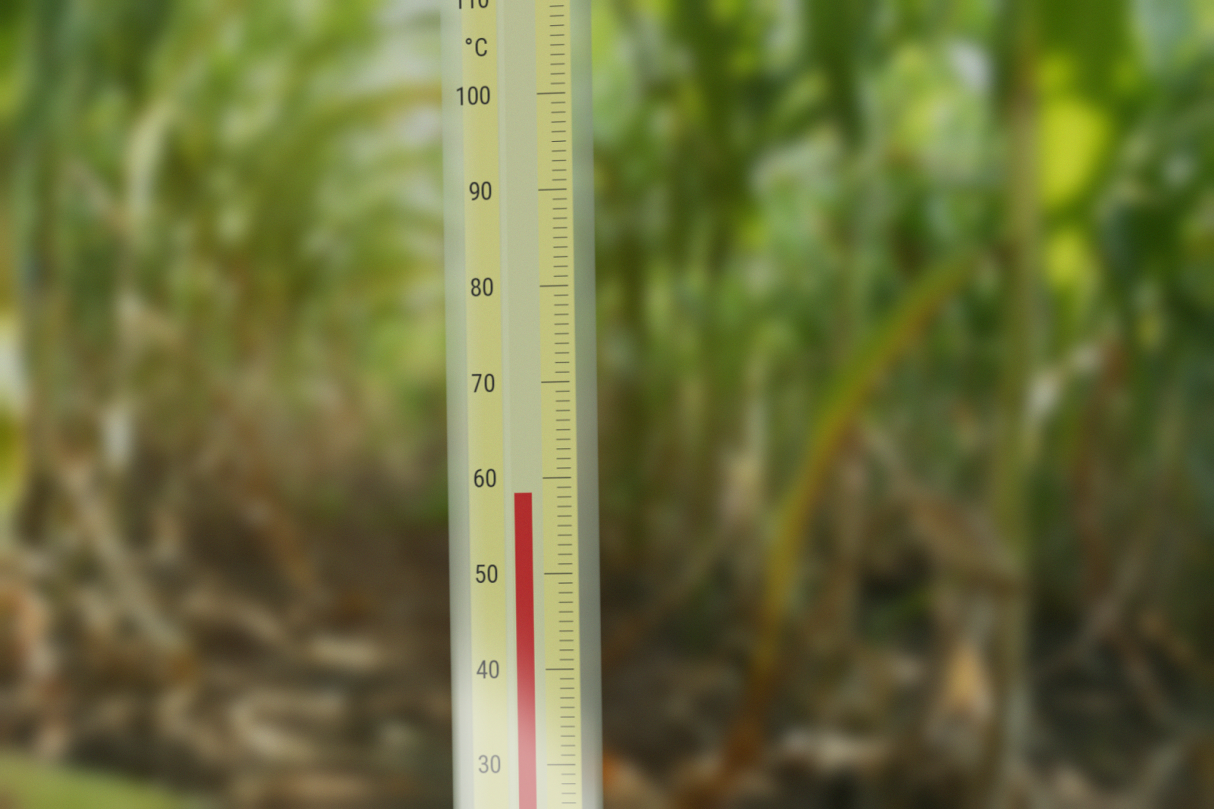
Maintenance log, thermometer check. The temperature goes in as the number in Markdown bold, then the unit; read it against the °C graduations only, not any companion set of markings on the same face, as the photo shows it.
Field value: **58.5** °C
